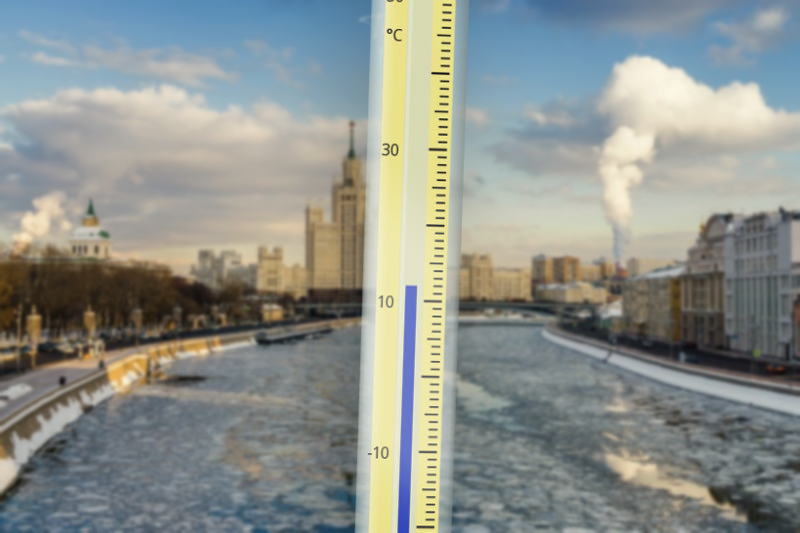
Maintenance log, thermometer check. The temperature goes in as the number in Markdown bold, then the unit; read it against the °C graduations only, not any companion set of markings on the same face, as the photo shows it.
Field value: **12** °C
